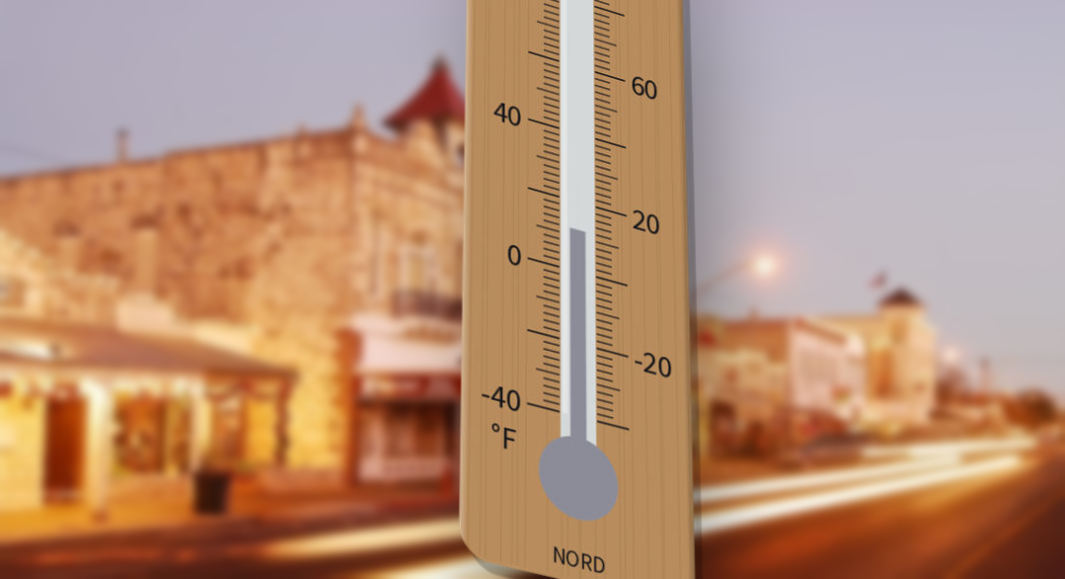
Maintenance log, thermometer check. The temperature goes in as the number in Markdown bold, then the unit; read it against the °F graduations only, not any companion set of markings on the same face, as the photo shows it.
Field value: **12** °F
